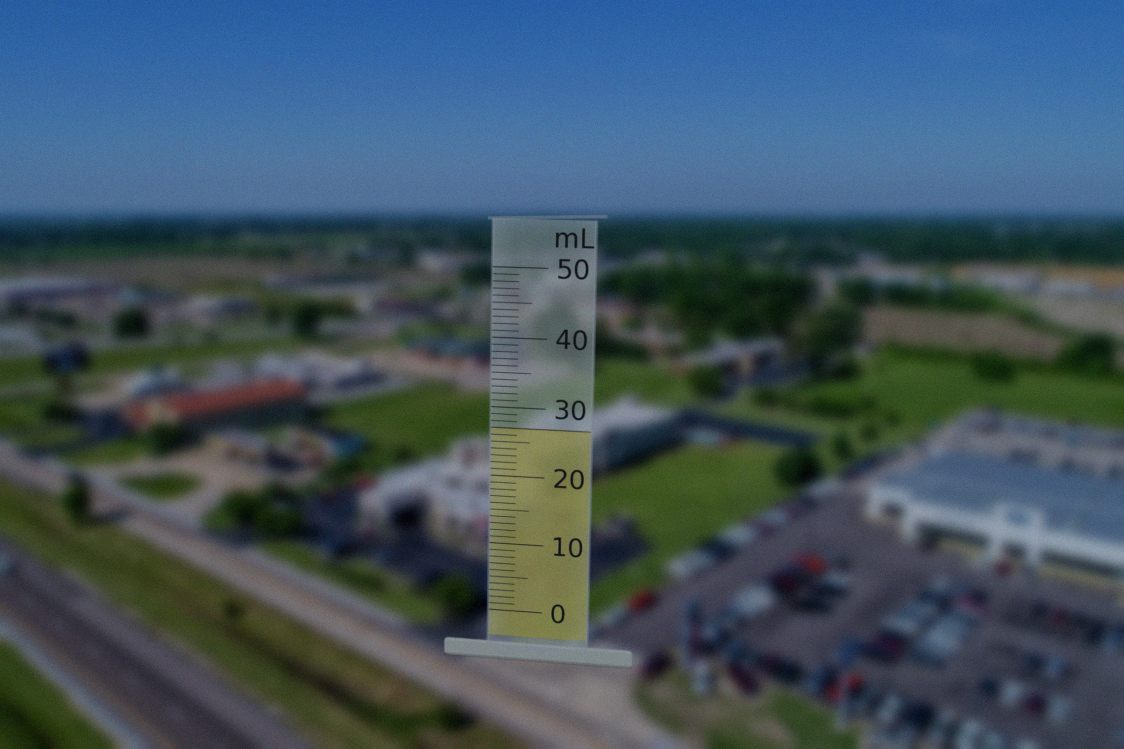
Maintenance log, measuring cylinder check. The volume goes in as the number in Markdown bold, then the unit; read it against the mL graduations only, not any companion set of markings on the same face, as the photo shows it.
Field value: **27** mL
